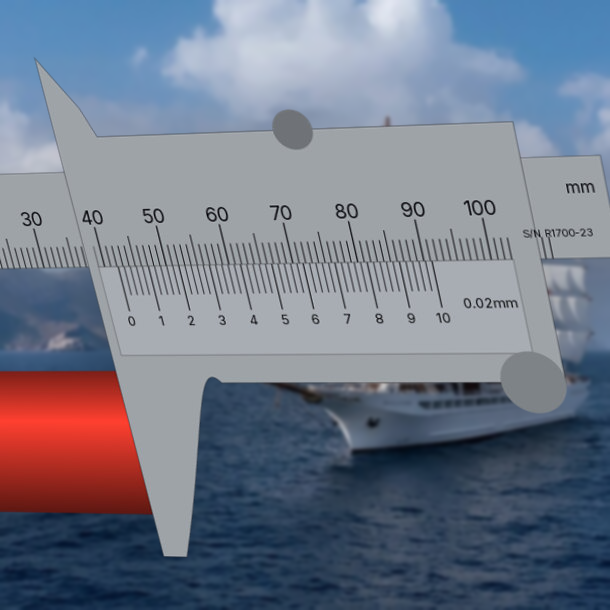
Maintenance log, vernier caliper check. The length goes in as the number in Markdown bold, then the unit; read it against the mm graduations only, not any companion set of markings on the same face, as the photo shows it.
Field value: **42.2** mm
